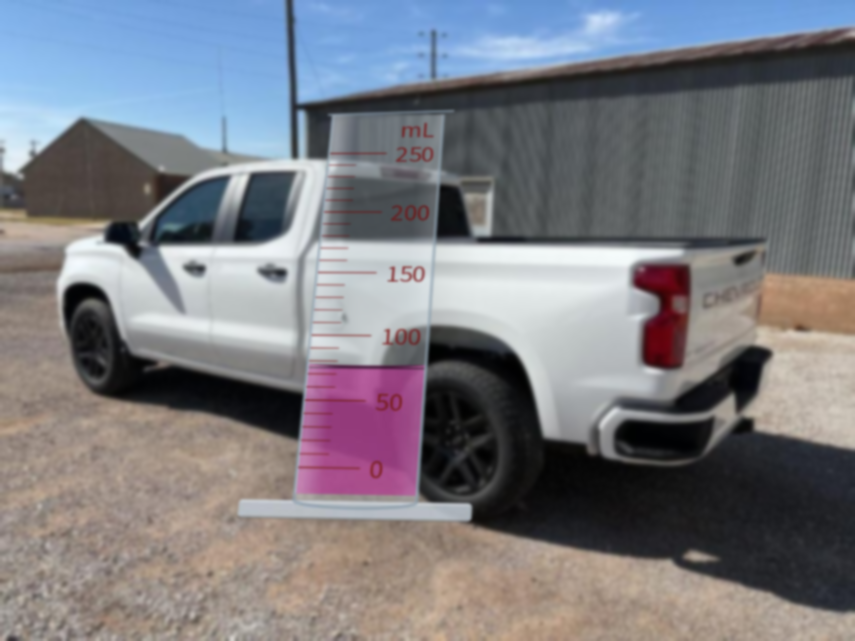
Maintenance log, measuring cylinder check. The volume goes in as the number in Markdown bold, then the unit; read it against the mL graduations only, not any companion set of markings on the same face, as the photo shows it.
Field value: **75** mL
